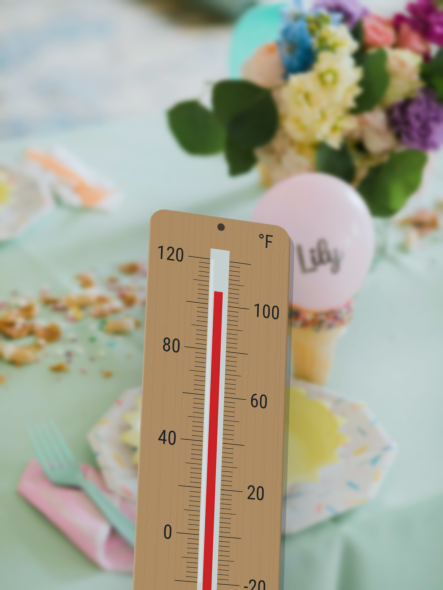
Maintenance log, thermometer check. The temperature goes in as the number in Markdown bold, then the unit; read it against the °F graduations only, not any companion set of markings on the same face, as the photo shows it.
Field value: **106** °F
